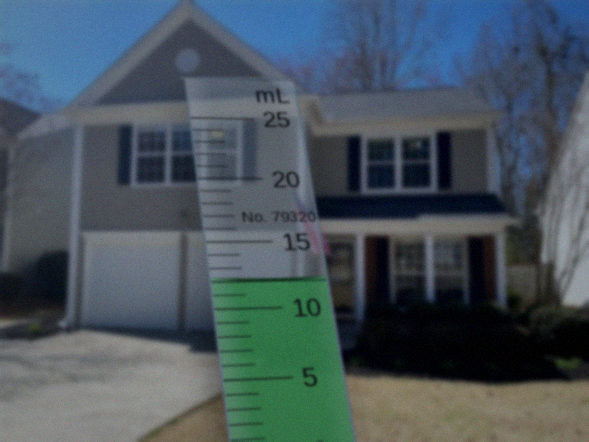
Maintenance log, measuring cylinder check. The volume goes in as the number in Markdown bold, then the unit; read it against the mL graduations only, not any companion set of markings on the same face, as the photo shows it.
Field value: **12** mL
